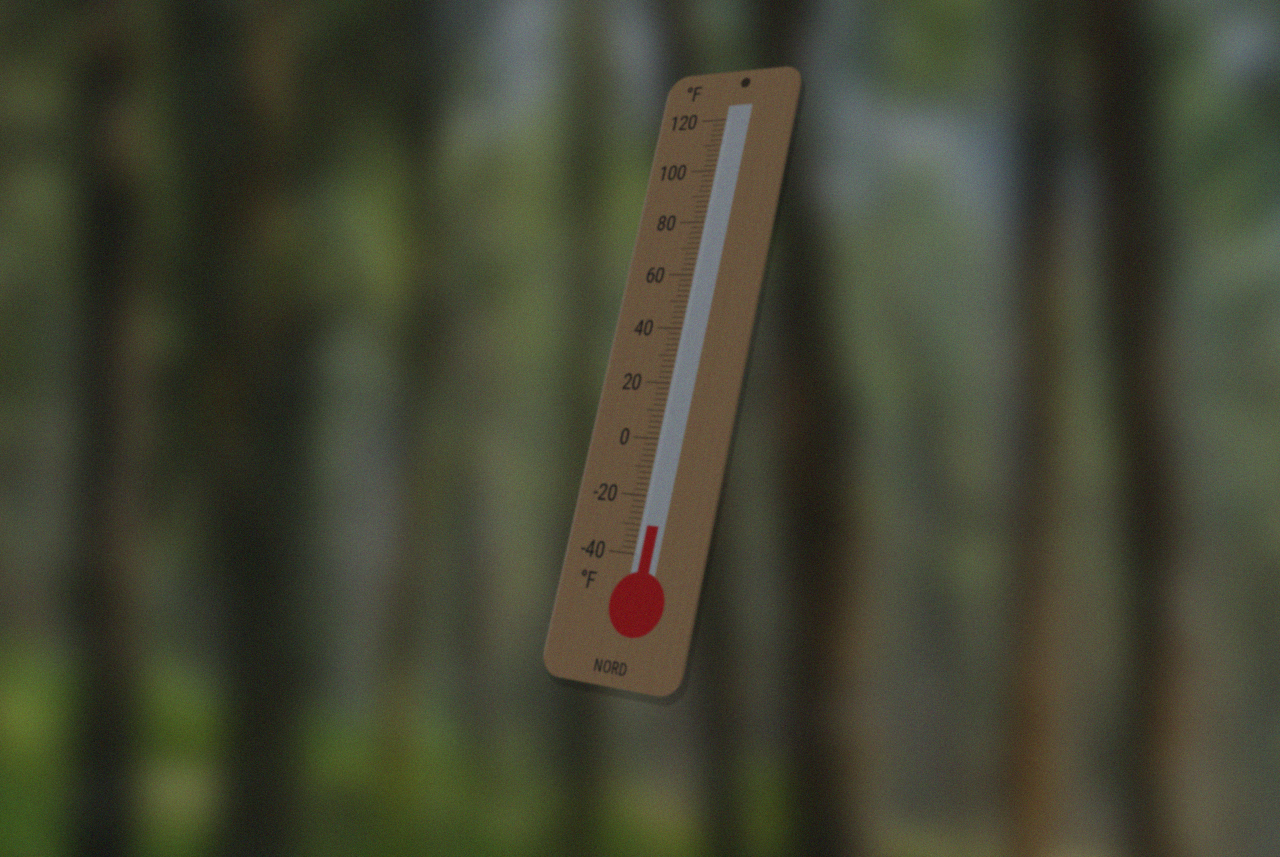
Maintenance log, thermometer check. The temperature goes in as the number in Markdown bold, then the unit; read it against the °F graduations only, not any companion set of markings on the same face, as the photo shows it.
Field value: **-30** °F
